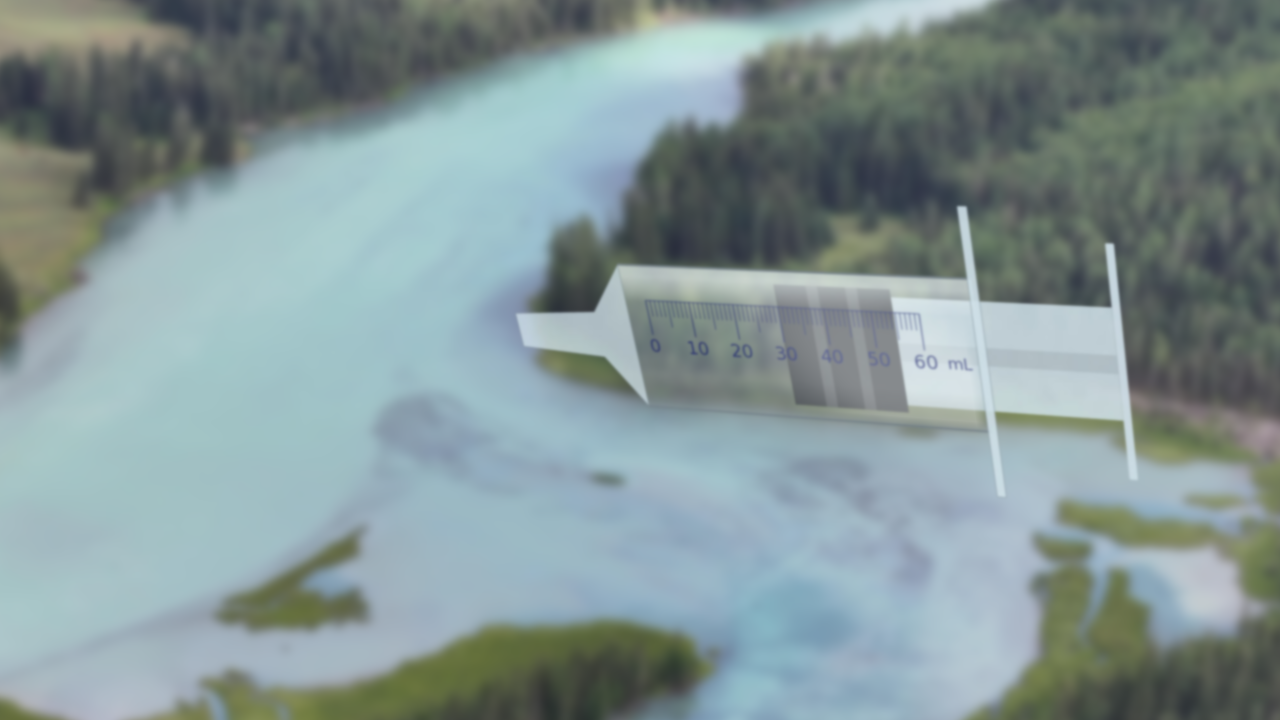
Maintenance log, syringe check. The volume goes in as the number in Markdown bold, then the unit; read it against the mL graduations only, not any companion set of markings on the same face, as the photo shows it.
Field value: **30** mL
